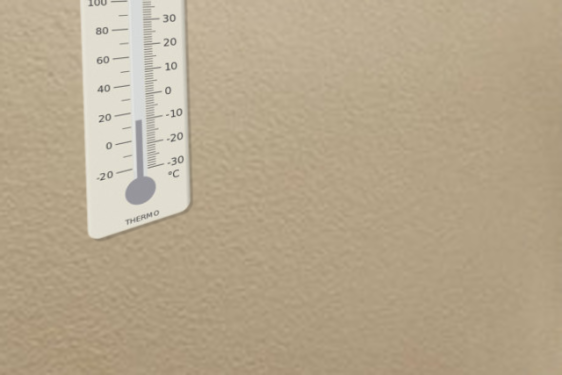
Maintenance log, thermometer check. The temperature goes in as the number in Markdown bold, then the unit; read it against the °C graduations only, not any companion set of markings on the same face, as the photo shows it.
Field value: **-10** °C
